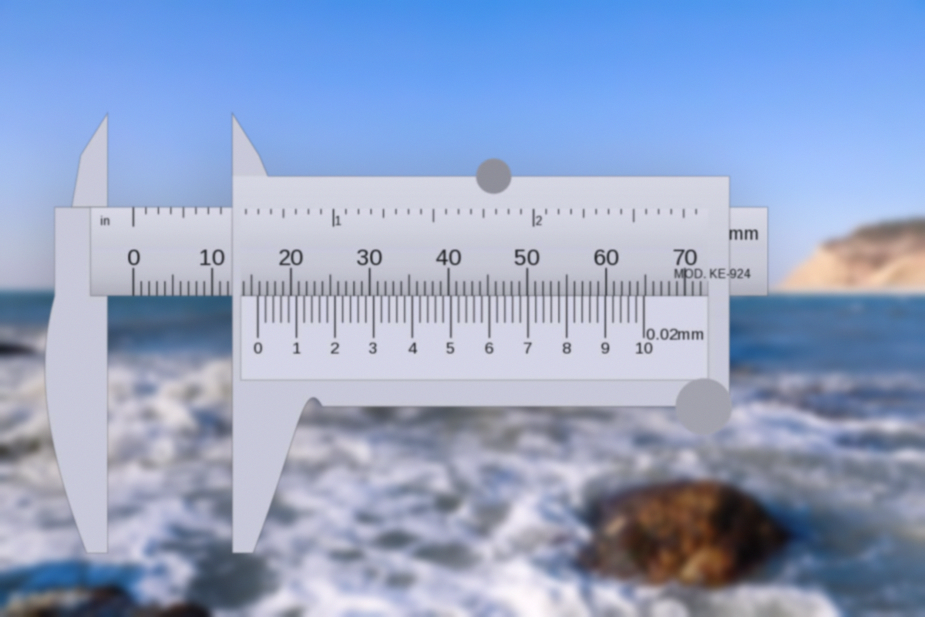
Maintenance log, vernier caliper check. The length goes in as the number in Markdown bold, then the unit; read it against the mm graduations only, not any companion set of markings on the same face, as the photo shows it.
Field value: **15.8** mm
